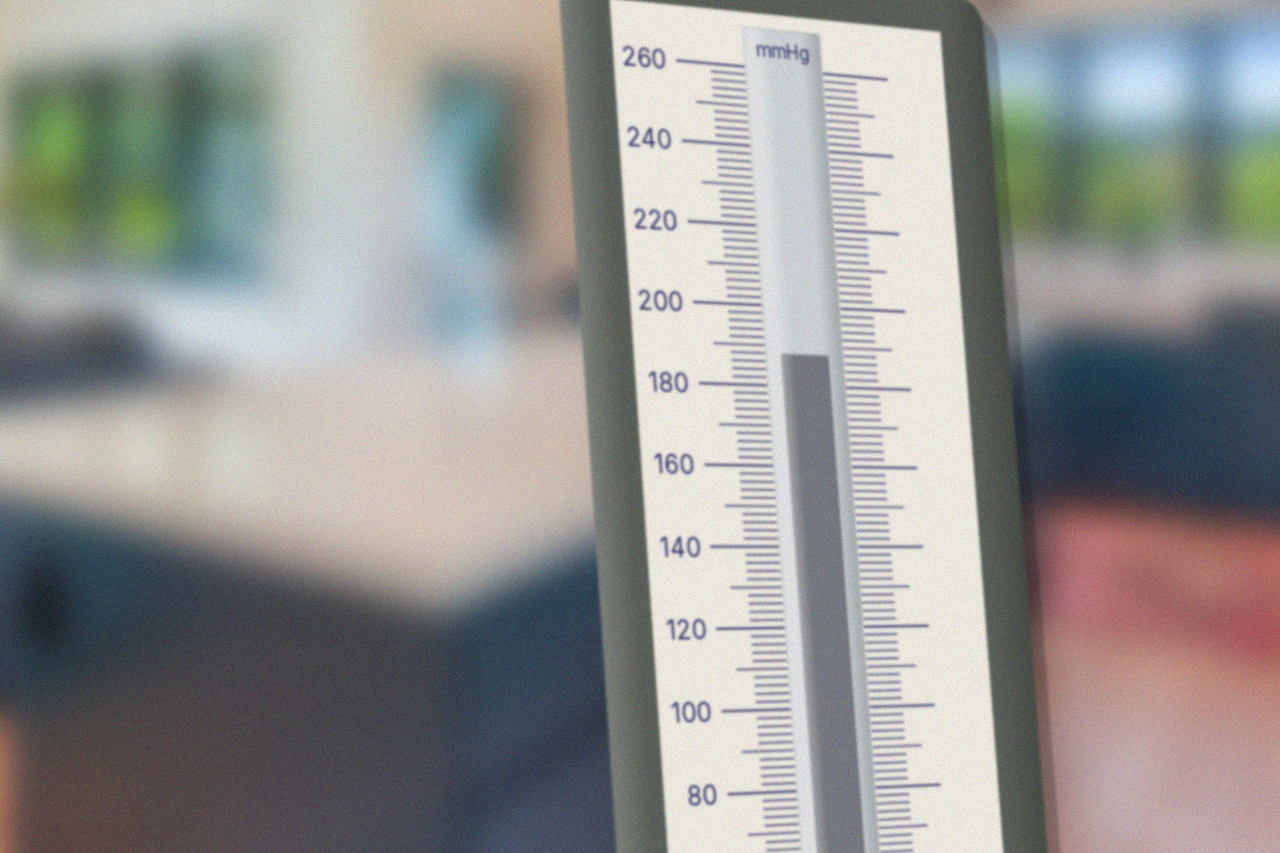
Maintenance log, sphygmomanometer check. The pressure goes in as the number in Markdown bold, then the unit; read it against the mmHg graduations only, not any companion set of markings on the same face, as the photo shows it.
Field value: **188** mmHg
